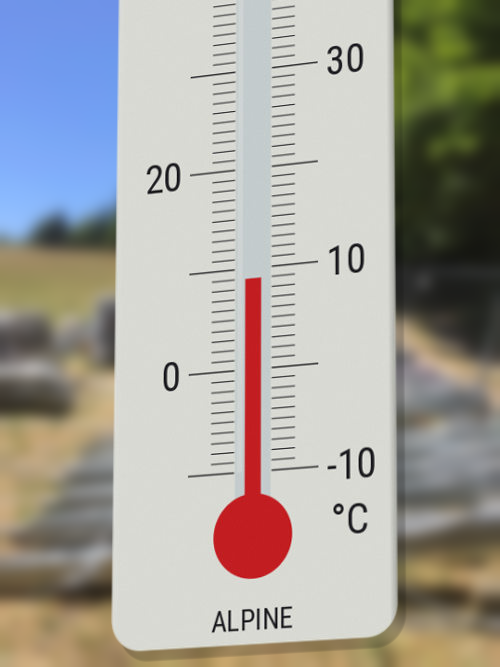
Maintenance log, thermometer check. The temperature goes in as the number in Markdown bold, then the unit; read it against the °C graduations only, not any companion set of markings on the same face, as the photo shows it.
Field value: **9** °C
